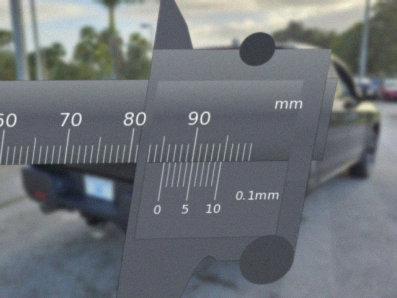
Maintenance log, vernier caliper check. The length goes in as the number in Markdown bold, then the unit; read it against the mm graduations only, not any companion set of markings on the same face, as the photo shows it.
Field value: **85.6** mm
